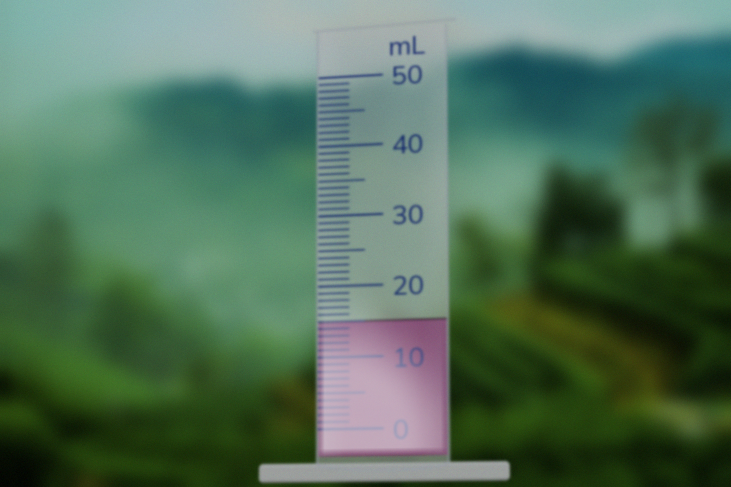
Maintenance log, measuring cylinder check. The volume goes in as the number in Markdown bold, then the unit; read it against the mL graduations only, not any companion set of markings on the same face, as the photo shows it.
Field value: **15** mL
